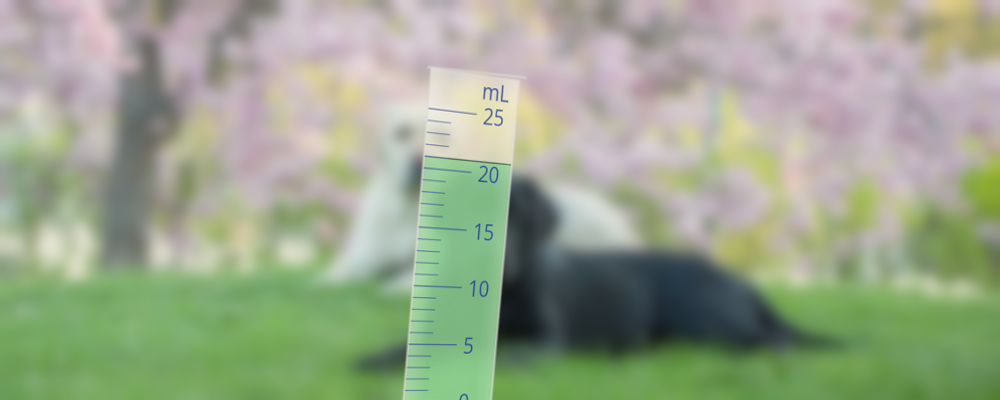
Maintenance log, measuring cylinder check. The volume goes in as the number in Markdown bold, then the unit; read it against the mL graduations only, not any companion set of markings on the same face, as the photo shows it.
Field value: **21** mL
